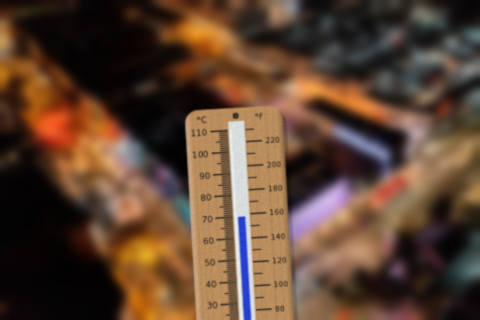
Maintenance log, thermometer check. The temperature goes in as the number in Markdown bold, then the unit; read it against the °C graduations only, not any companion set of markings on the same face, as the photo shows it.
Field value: **70** °C
